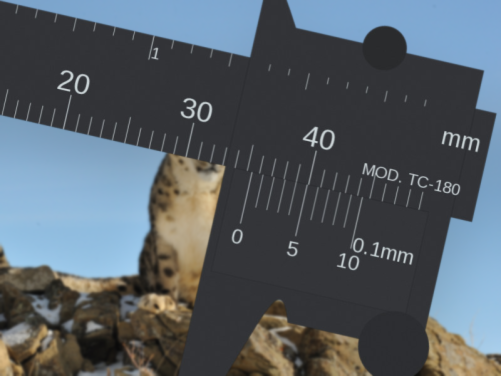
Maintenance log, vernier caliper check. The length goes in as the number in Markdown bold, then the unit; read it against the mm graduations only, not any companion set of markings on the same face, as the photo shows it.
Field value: **35.4** mm
